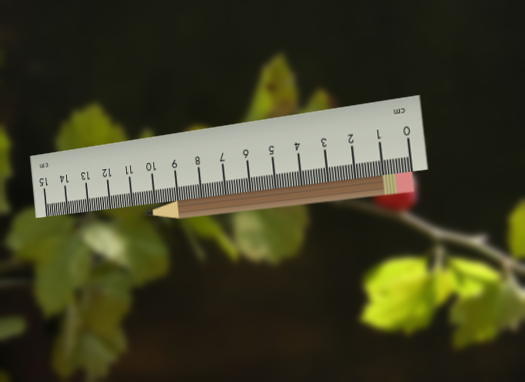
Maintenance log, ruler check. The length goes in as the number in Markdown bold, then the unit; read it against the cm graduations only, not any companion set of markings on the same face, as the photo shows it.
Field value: **10.5** cm
